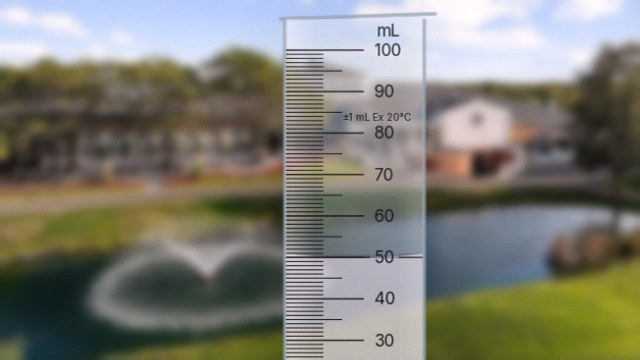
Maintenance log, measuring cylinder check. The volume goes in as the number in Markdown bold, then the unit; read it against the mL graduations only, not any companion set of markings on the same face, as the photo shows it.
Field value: **50** mL
